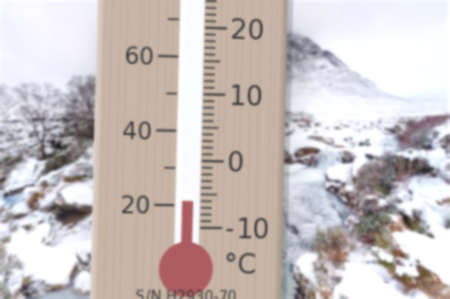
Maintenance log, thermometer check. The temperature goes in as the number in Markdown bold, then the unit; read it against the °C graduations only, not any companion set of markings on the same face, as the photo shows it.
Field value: **-6** °C
